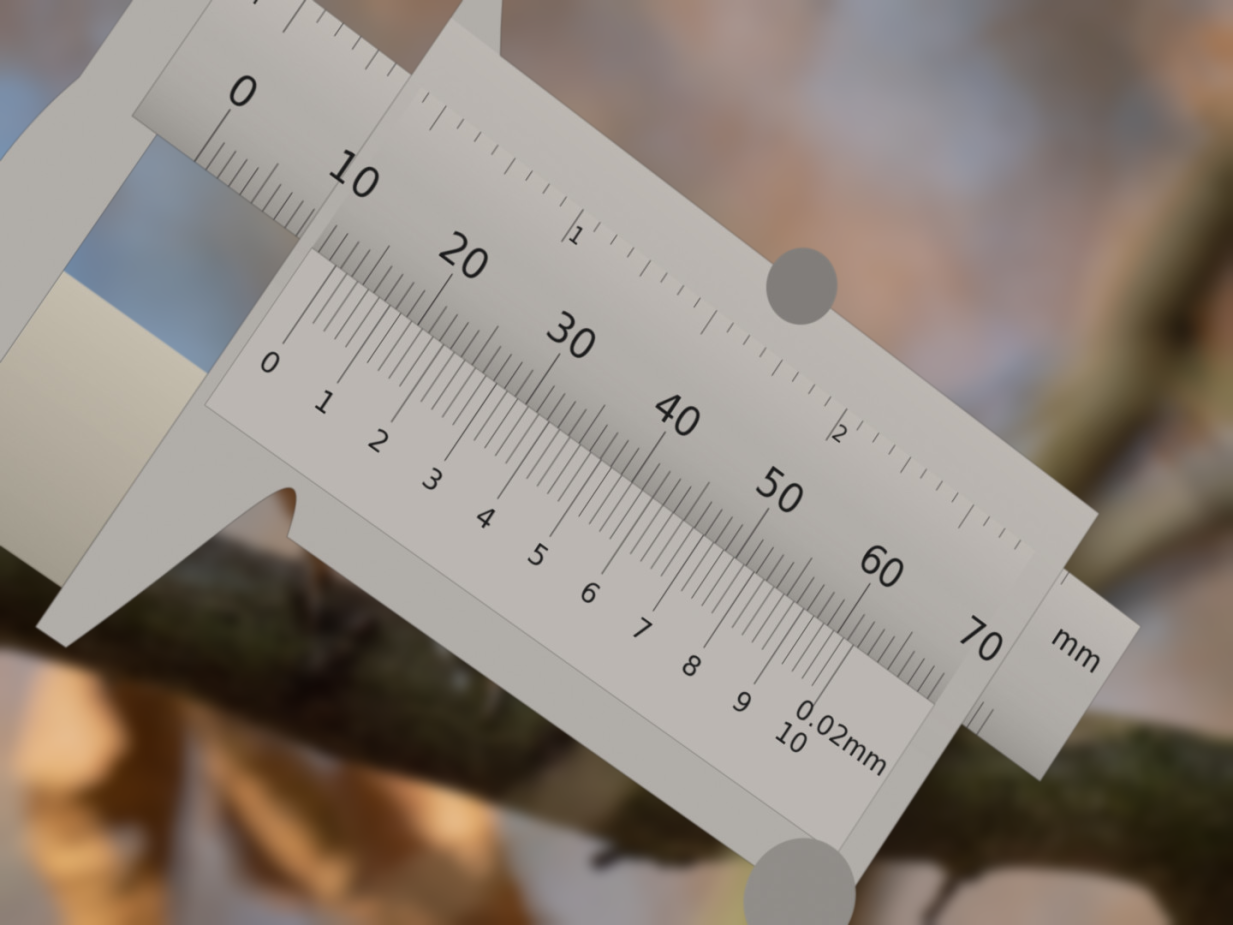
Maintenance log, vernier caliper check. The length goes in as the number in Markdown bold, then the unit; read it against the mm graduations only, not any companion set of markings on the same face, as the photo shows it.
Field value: **12.6** mm
